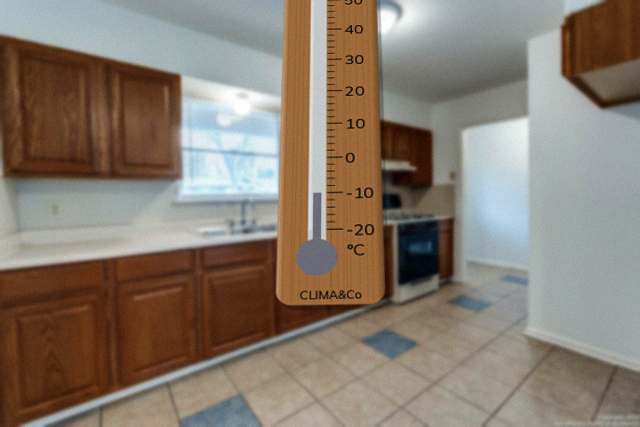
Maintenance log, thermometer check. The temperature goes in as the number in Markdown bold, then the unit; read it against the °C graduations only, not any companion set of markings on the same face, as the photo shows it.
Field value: **-10** °C
